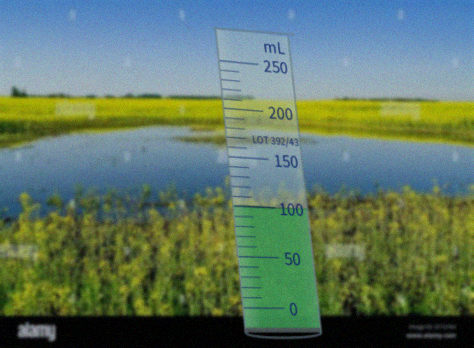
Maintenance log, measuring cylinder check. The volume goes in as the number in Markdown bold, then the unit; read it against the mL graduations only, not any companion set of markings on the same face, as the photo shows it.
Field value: **100** mL
